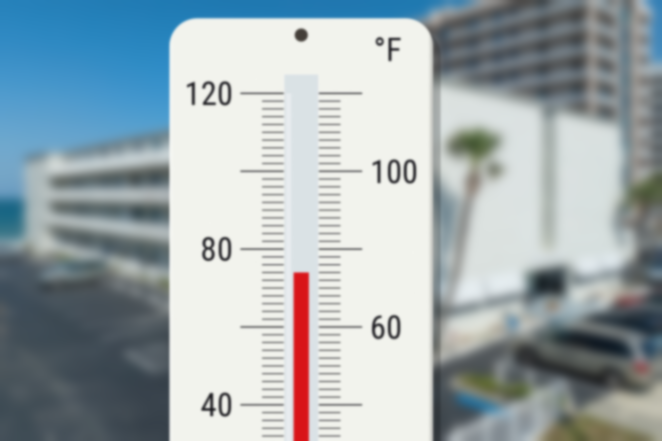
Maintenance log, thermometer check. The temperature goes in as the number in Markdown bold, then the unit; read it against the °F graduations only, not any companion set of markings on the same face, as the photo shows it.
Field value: **74** °F
